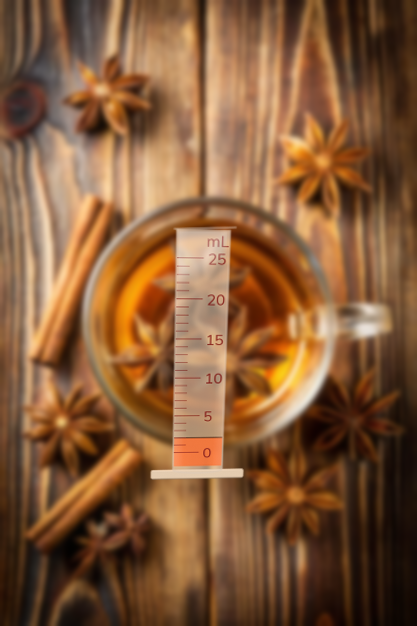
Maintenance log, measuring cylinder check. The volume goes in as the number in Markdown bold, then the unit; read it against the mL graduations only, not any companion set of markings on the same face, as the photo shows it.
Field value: **2** mL
